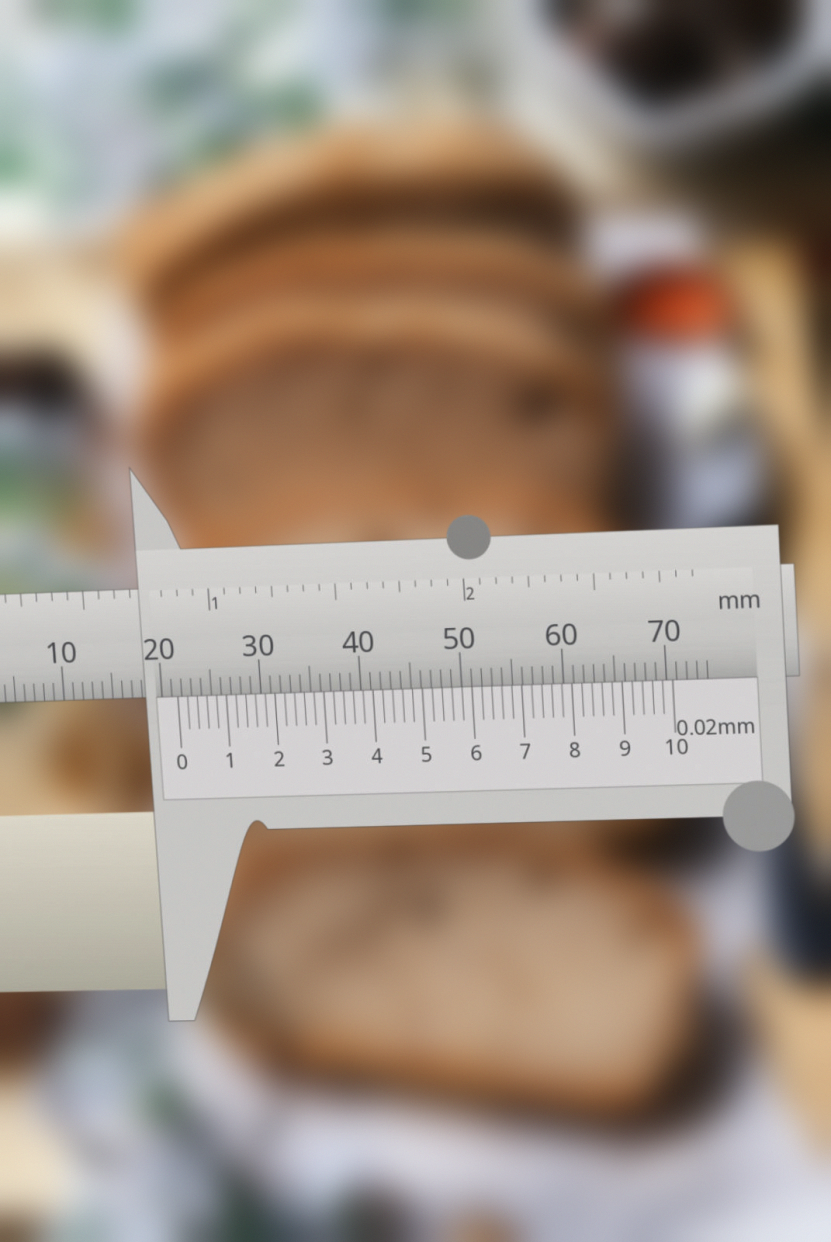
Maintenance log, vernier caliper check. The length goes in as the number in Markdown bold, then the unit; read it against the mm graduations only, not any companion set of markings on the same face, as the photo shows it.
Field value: **21.6** mm
